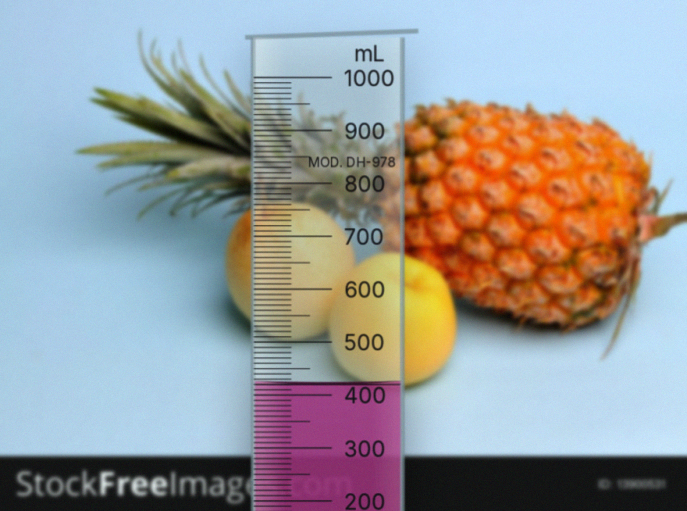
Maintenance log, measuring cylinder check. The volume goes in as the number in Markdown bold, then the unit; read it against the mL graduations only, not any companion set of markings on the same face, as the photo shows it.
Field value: **420** mL
